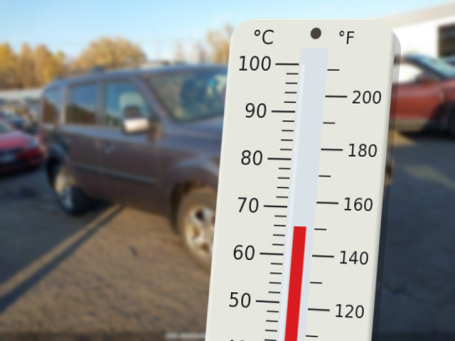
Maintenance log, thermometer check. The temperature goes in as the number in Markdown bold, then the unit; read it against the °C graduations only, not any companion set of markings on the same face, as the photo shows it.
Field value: **66** °C
